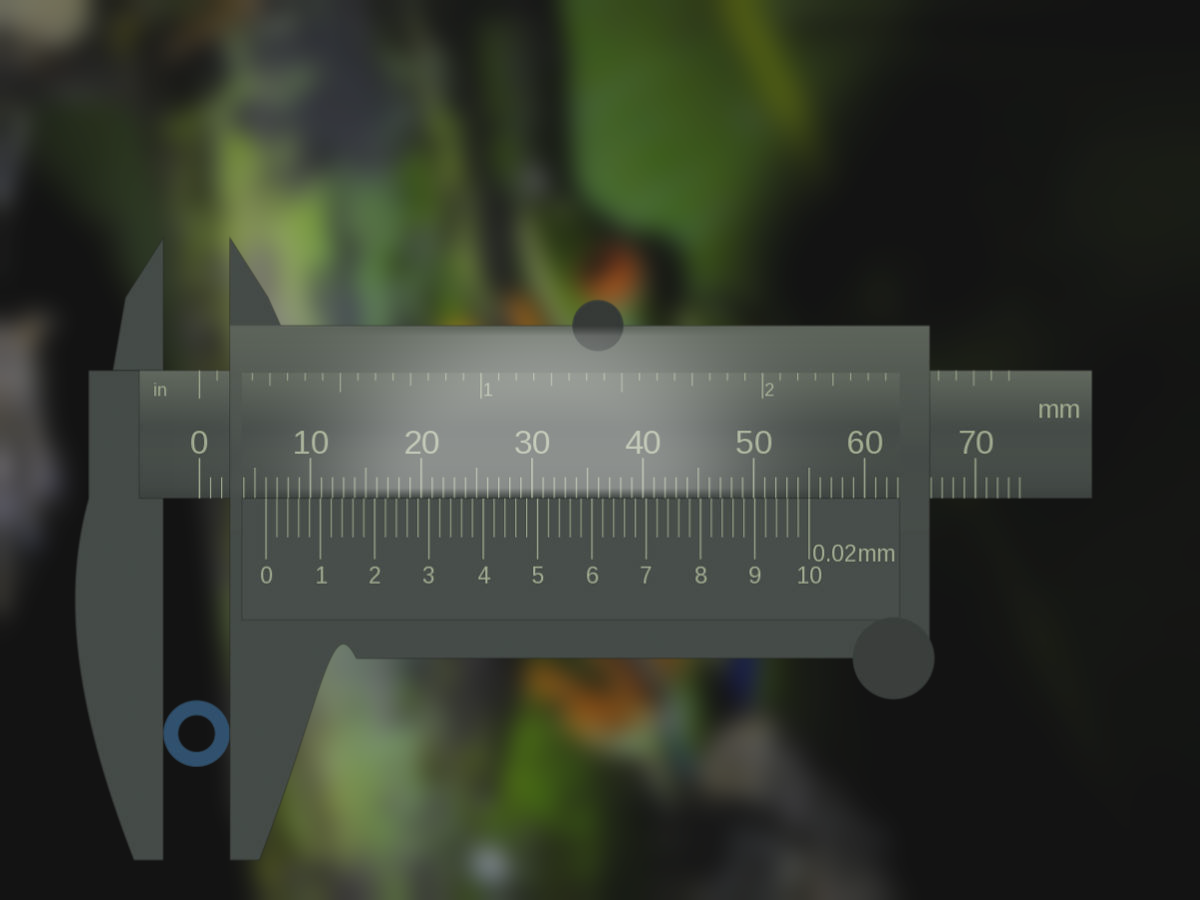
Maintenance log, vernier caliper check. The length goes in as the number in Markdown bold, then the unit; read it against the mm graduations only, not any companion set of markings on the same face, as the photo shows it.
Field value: **6.0** mm
